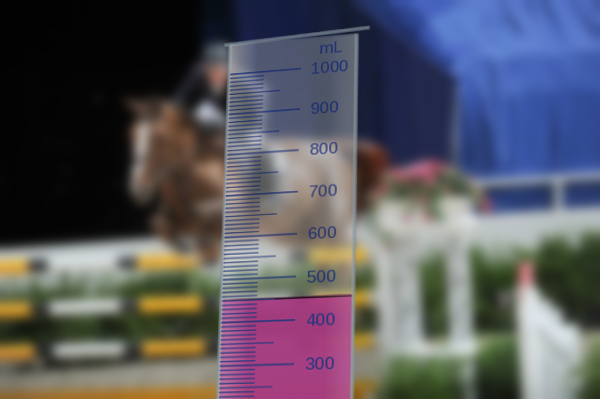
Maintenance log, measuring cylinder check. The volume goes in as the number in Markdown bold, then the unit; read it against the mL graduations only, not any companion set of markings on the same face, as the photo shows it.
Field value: **450** mL
